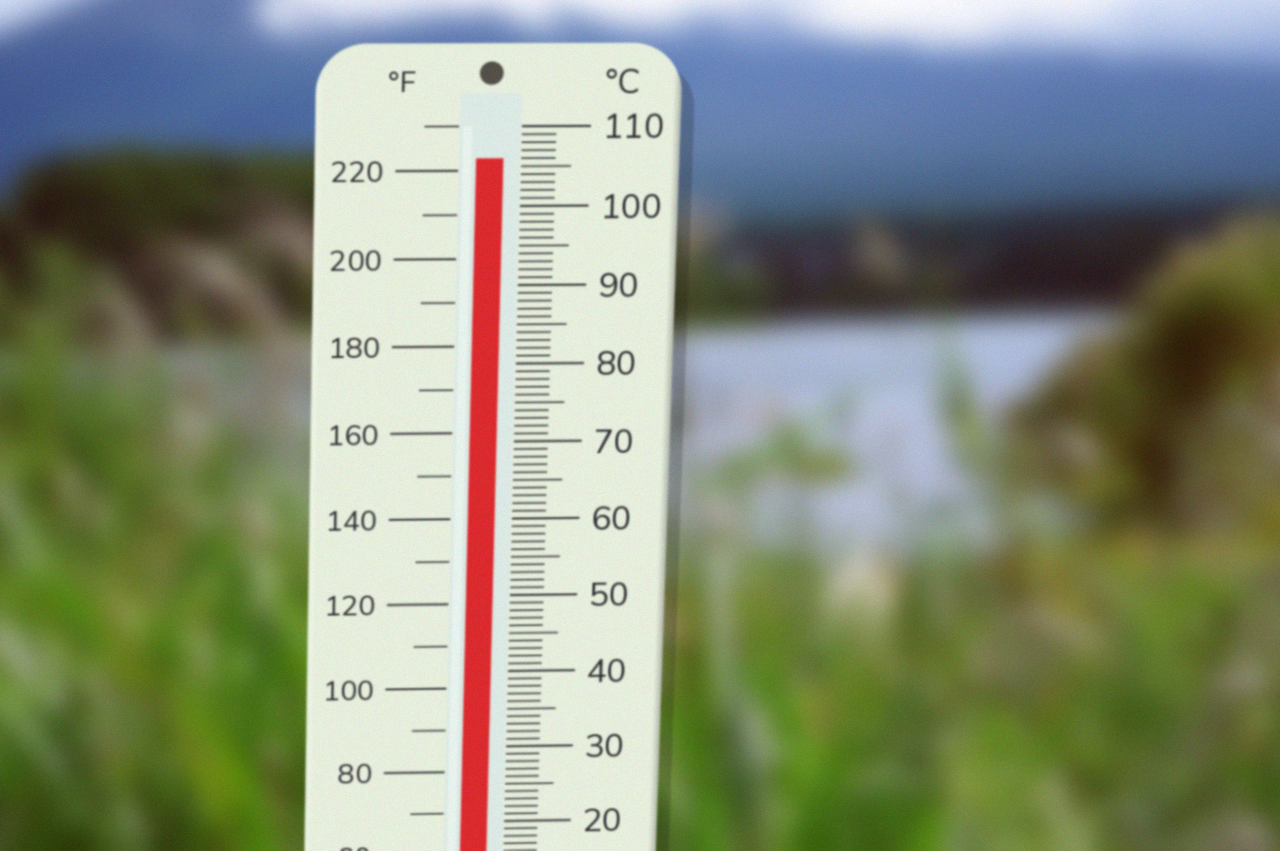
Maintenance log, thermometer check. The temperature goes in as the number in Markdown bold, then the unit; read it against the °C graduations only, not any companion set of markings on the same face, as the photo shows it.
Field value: **106** °C
